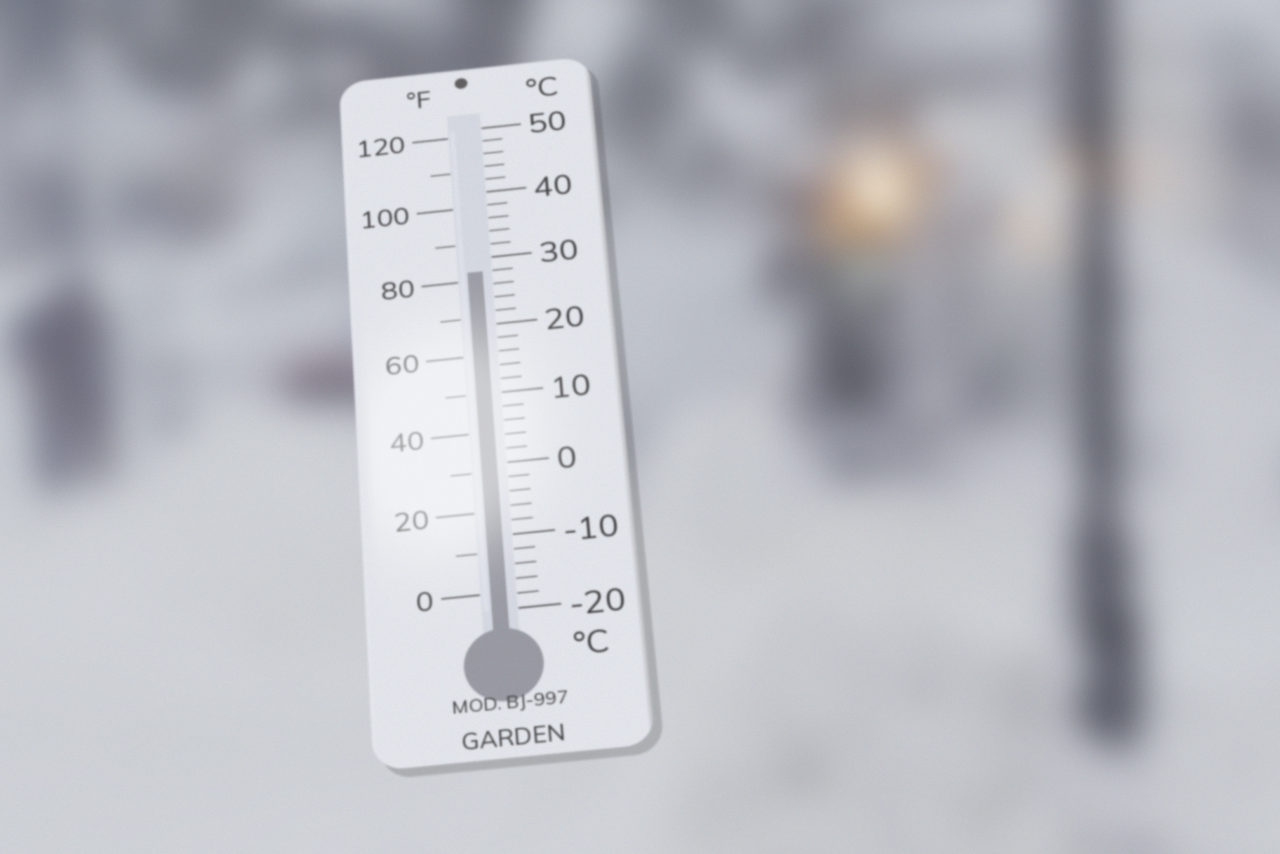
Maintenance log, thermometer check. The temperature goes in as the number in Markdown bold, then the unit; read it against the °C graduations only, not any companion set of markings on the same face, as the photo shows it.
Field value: **28** °C
